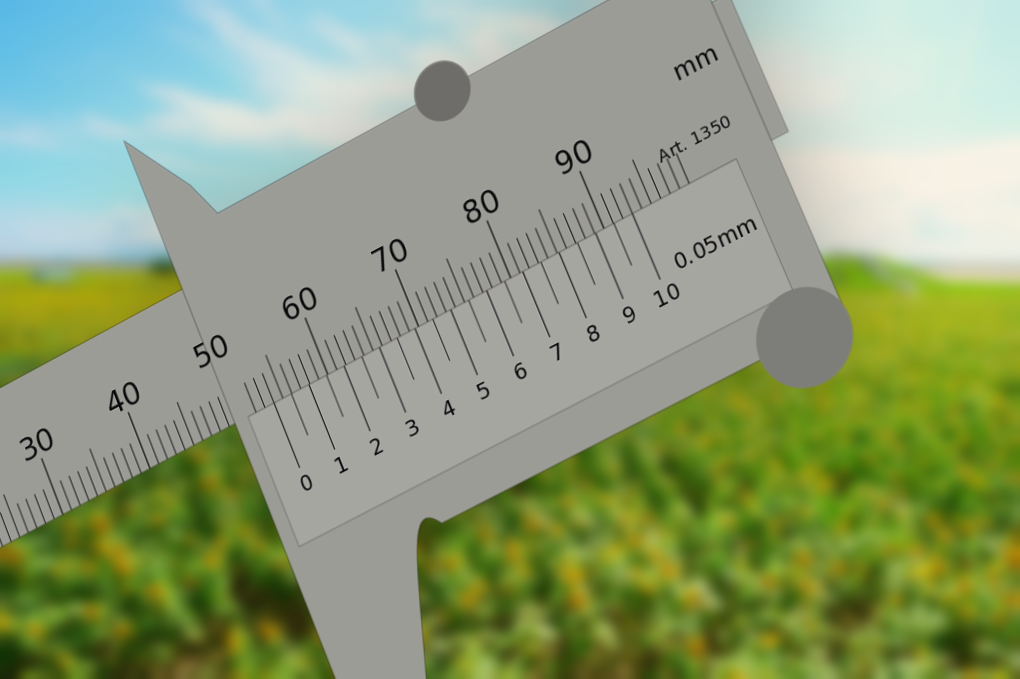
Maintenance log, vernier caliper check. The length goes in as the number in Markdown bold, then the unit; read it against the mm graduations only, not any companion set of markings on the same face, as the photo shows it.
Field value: **54.0** mm
